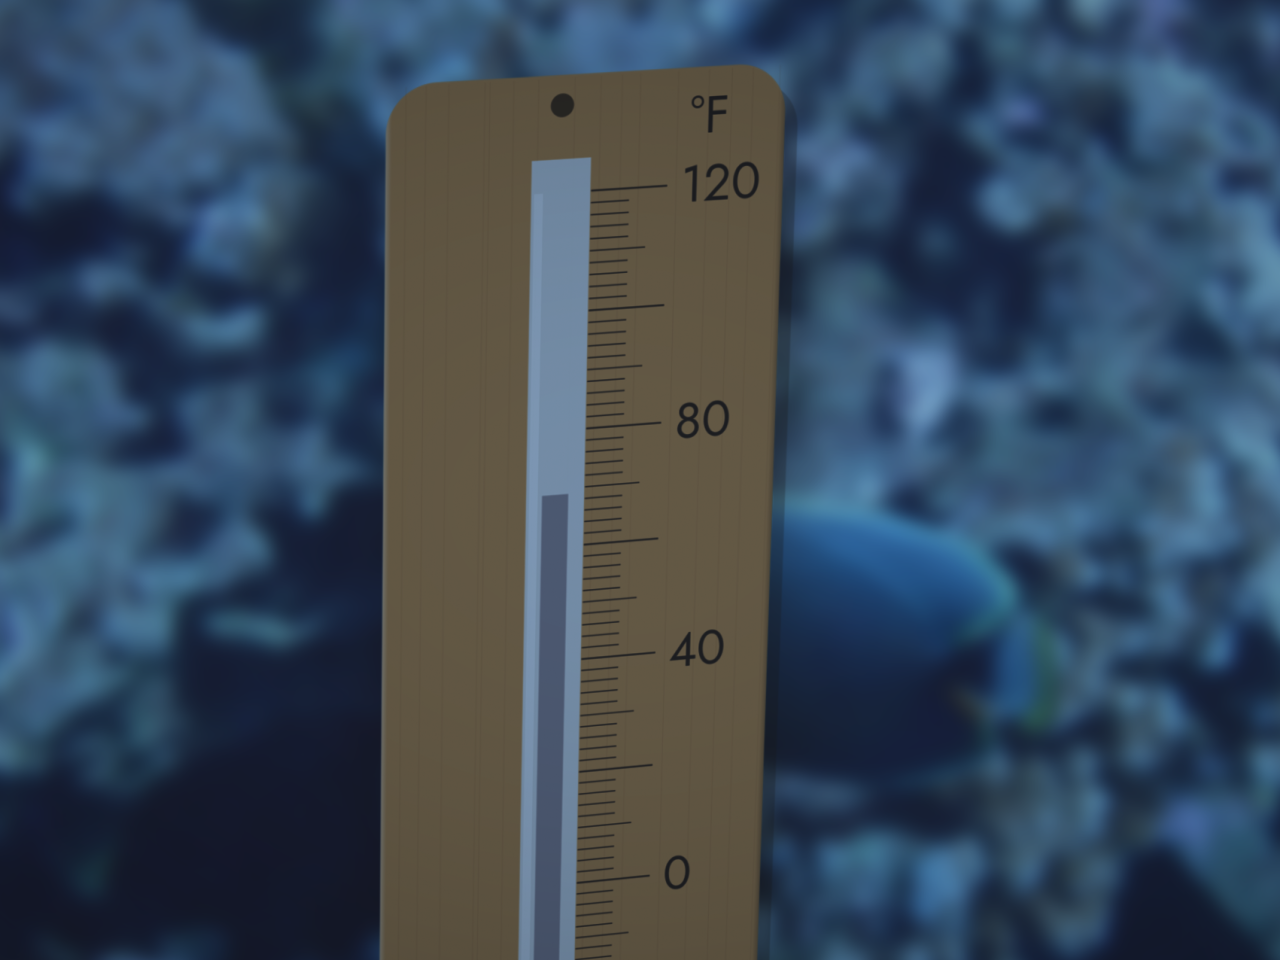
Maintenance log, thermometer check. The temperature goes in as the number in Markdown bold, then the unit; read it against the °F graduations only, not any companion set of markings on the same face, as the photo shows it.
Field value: **69** °F
